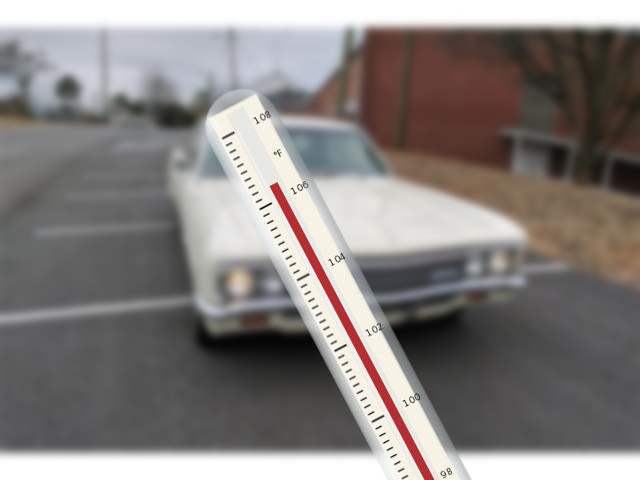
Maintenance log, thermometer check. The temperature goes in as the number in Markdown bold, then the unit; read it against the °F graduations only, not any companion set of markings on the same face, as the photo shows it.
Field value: **106.4** °F
